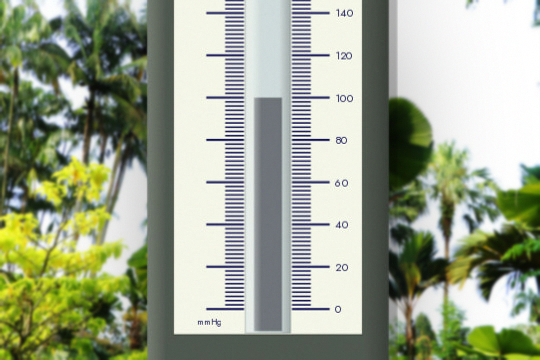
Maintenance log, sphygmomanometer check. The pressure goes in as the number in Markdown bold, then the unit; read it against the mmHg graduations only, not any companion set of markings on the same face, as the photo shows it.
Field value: **100** mmHg
